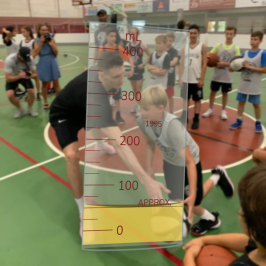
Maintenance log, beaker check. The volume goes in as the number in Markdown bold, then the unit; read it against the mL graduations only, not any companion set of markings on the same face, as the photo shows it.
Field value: **50** mL
